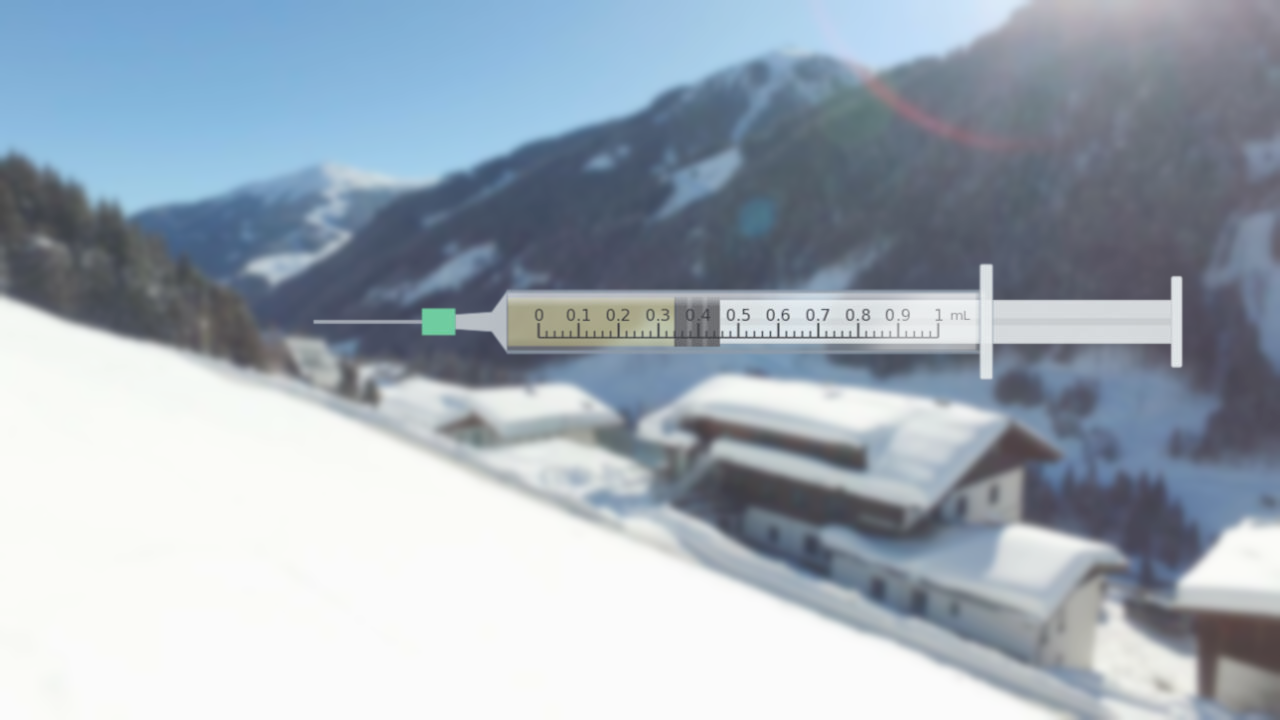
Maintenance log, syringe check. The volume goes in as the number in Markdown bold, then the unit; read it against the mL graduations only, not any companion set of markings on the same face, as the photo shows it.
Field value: **0.34** mL
